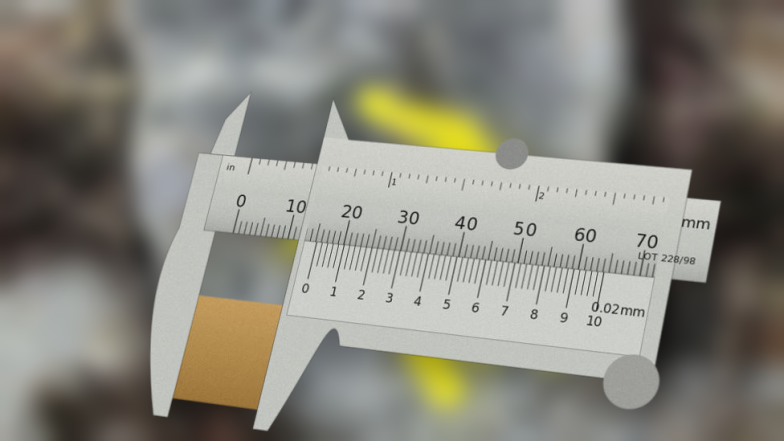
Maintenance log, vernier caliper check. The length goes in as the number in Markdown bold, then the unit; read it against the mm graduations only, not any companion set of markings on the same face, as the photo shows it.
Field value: **15.2** mm
